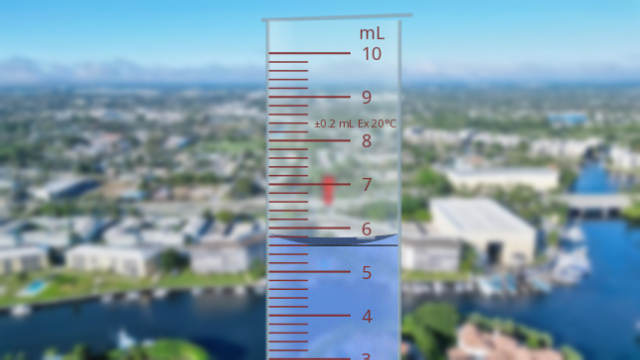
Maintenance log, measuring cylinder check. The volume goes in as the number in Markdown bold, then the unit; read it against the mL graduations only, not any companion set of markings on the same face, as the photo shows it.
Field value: **5.6** mL
